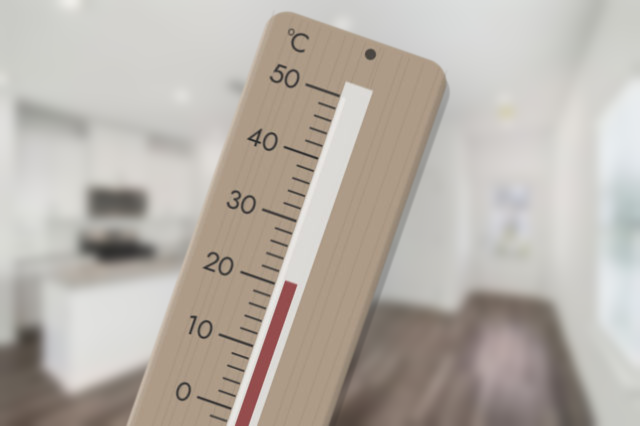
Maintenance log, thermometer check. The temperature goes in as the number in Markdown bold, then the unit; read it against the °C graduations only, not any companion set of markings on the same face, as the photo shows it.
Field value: **21** °C
